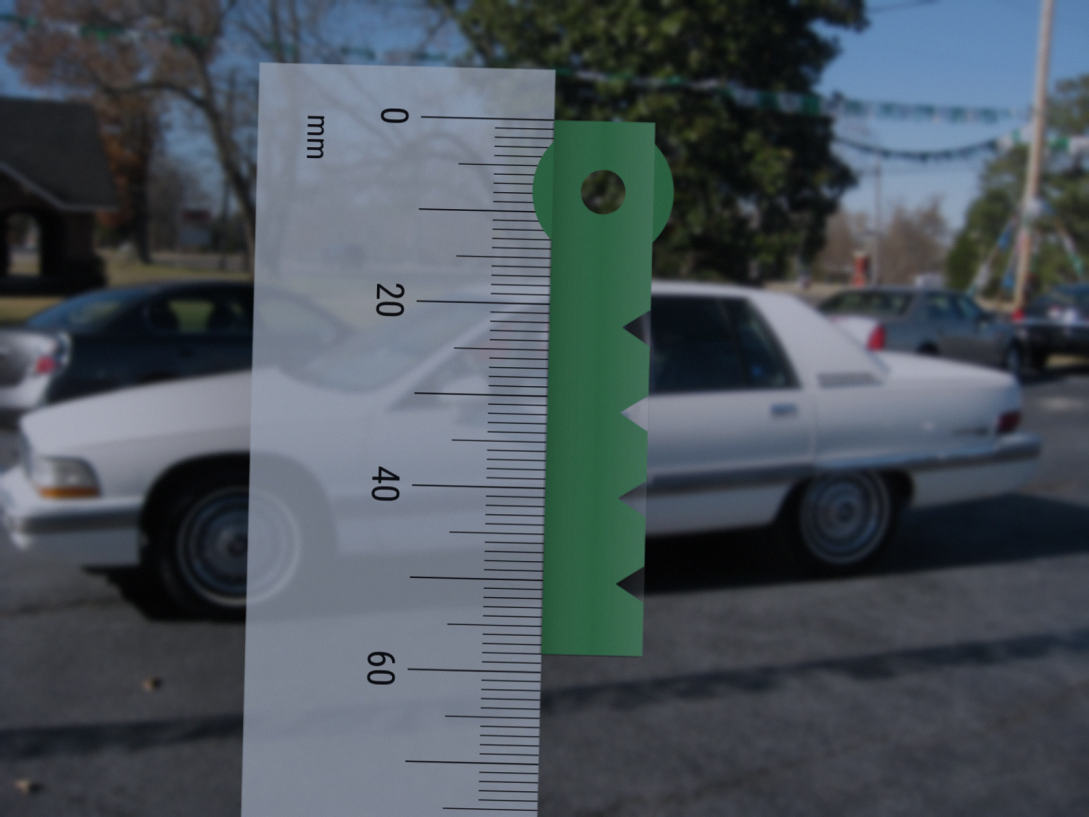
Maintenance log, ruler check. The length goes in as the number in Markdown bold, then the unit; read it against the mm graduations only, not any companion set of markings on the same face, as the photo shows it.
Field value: **58** mm
